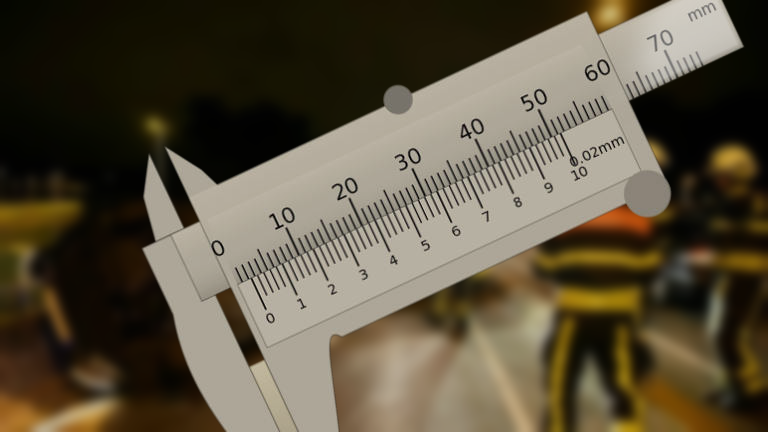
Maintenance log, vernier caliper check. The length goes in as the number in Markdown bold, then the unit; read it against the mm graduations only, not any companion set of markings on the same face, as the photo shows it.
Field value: **2.4** mm
